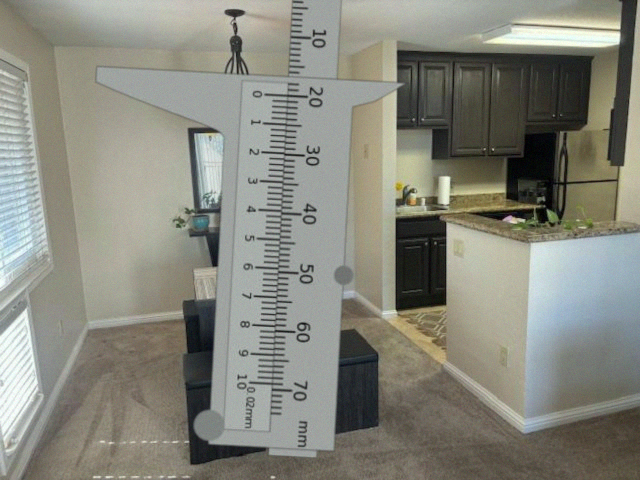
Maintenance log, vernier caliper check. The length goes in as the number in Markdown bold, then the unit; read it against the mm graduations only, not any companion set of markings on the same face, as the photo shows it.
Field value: **20.0** mm
